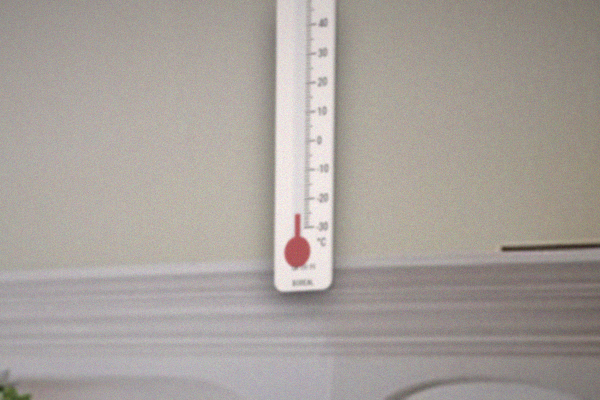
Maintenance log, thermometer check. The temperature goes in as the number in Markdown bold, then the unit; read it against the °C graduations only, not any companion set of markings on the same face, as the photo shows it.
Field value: **-25** °C
